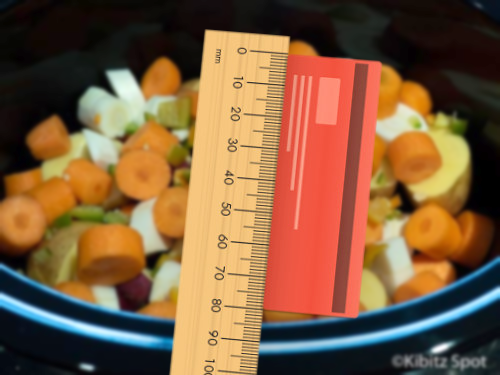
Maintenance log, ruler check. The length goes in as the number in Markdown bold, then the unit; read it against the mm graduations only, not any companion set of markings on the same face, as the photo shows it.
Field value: **80** mm
